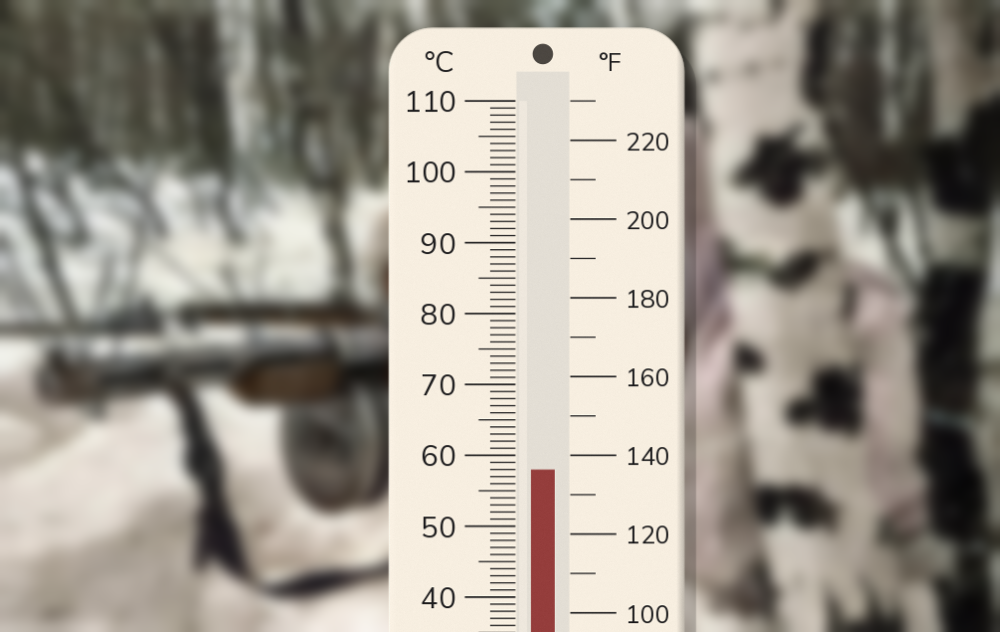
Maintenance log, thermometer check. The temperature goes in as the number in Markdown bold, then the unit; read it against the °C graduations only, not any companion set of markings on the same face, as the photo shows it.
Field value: **58** °C
